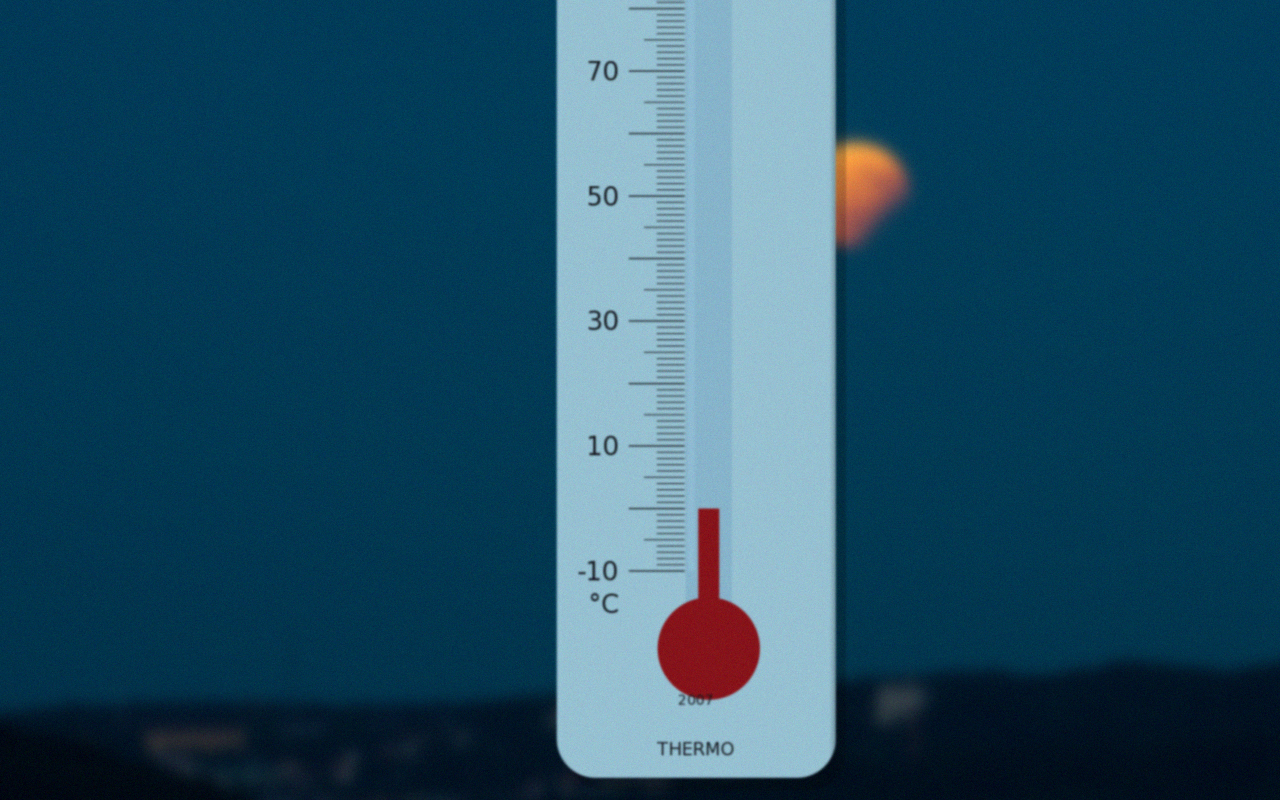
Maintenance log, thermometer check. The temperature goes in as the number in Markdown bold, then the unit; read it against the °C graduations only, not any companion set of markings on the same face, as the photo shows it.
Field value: **0** °C
